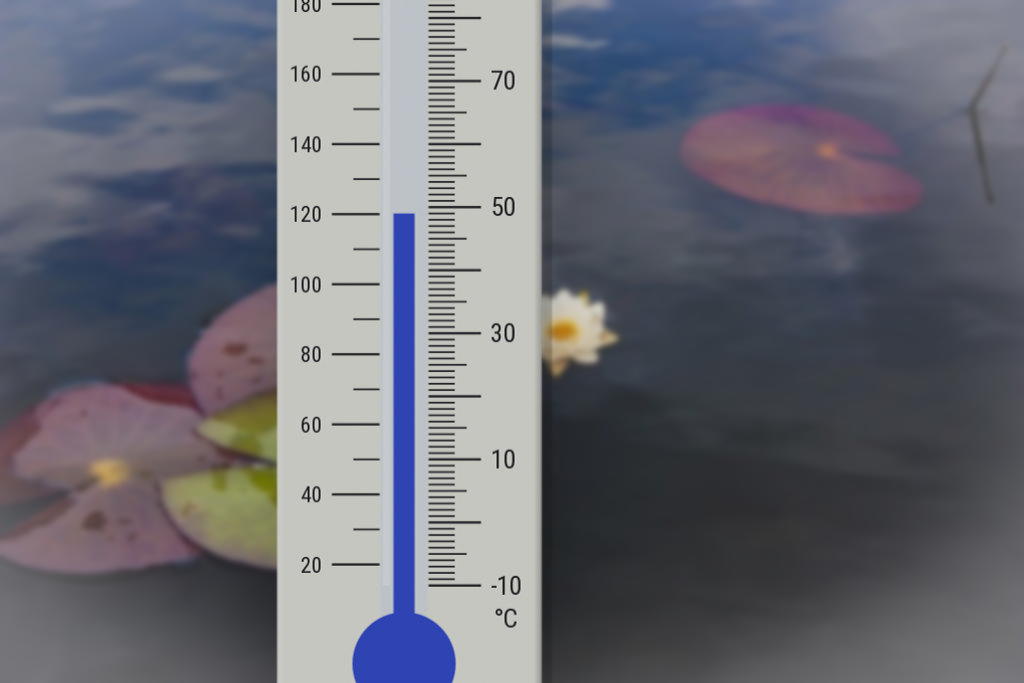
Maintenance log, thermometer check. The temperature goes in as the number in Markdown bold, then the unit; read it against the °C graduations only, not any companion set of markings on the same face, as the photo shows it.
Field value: **49** °C
